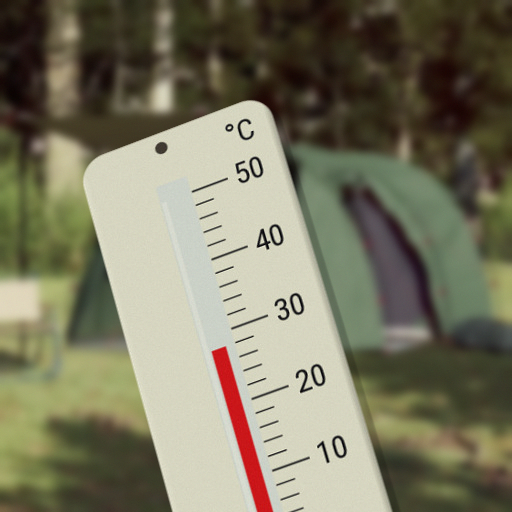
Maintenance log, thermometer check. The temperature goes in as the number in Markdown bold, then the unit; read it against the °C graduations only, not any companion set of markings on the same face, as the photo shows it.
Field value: **28** °C
